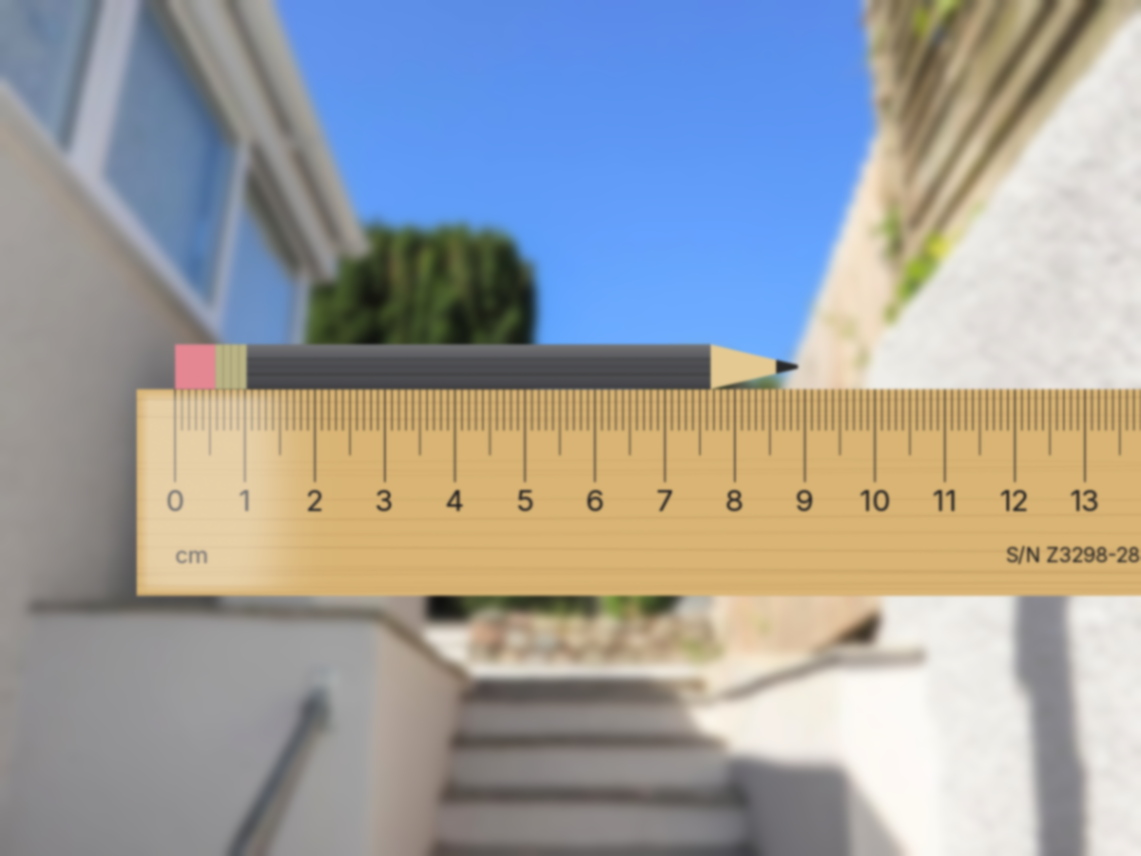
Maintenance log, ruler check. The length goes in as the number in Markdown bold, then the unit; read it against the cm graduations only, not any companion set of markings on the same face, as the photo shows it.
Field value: **8.9** cm
